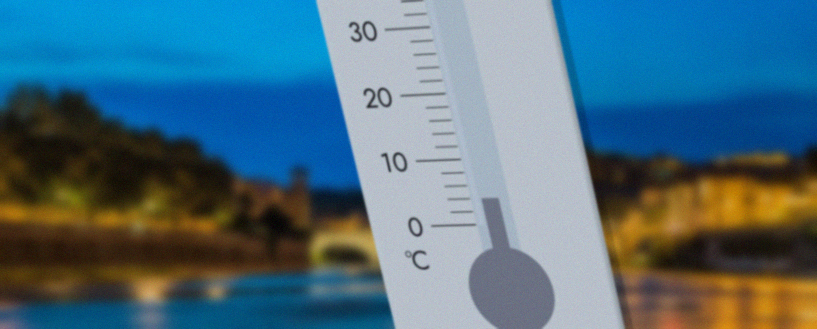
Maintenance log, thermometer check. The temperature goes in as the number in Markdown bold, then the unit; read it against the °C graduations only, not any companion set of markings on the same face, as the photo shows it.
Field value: **4** °C
